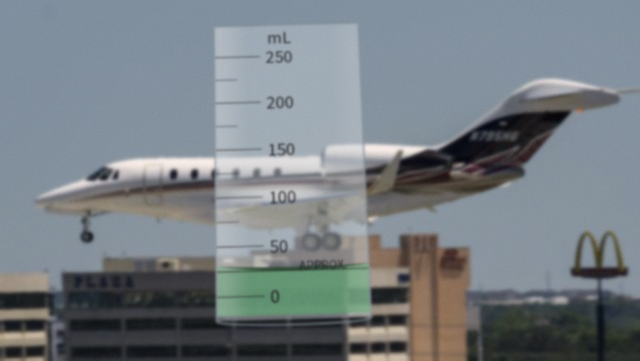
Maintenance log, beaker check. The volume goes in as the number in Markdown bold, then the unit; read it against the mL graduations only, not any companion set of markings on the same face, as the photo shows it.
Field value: **25** mL
